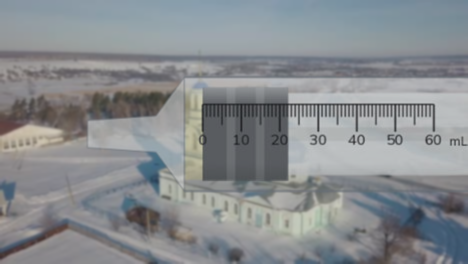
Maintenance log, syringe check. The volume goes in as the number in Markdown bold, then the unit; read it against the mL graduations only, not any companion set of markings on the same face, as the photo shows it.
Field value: **0** mL
